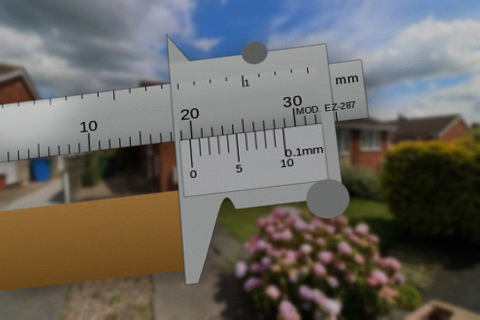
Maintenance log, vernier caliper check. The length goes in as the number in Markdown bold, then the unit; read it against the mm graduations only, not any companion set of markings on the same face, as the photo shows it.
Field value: **19.8** mm
